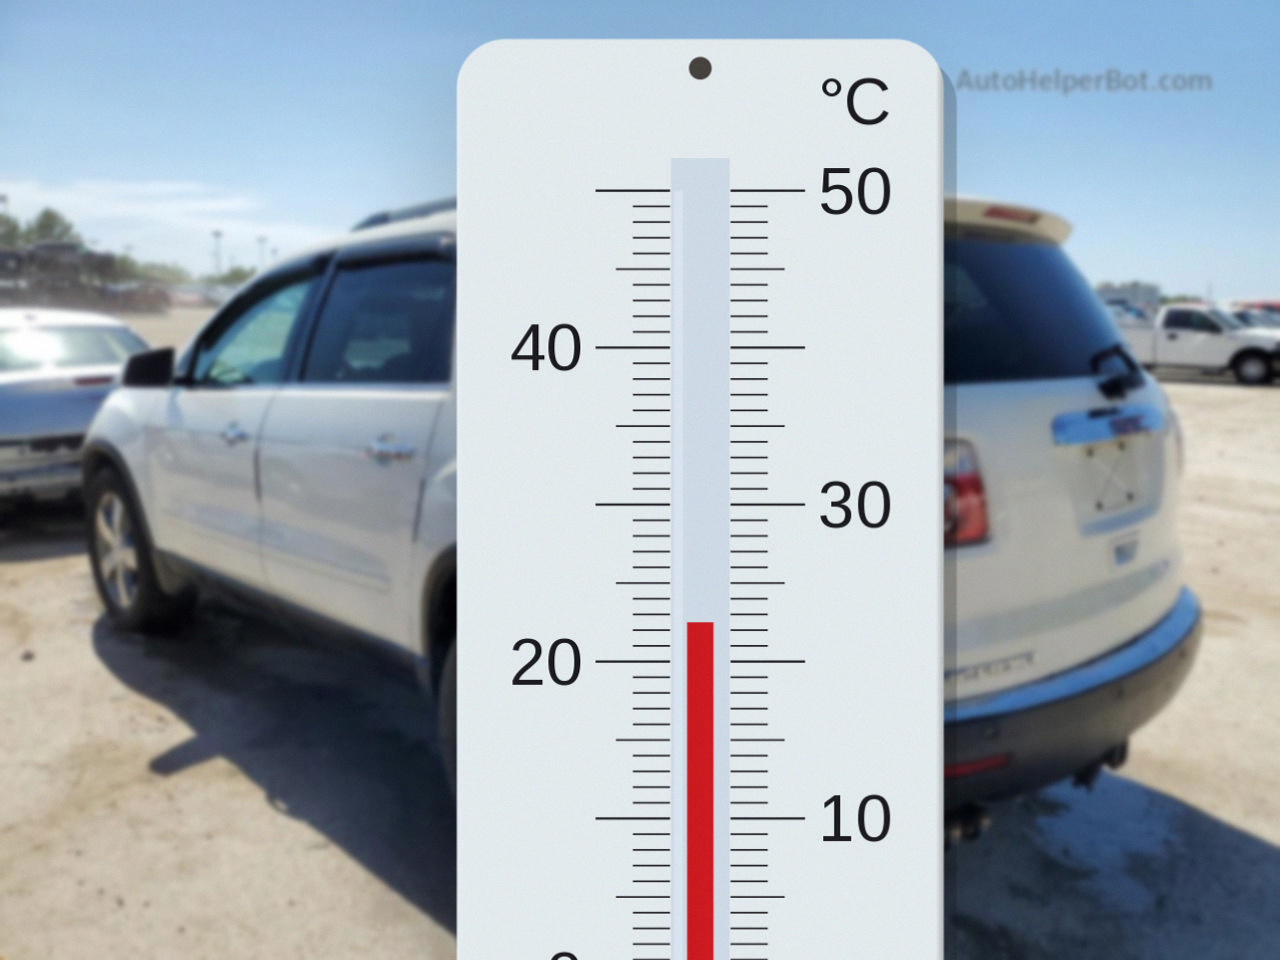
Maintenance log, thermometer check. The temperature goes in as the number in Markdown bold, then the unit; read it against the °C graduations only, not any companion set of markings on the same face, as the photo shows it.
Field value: **22.5** °C
